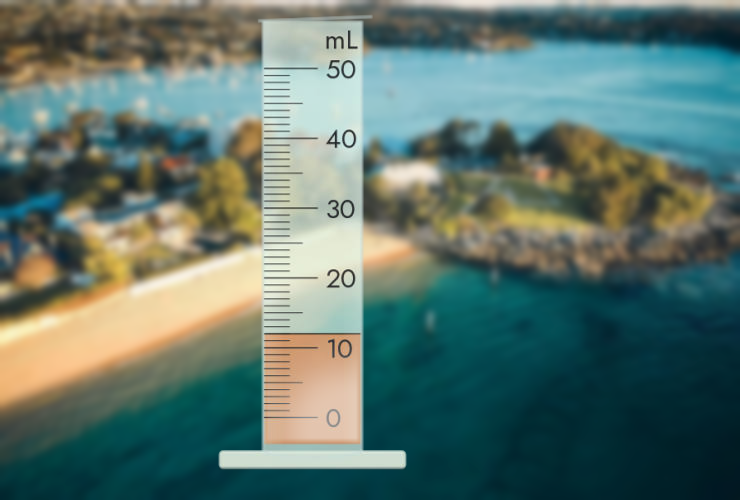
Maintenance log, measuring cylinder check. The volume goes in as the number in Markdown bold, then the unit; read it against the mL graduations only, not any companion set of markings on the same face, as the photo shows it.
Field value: **12** mL
